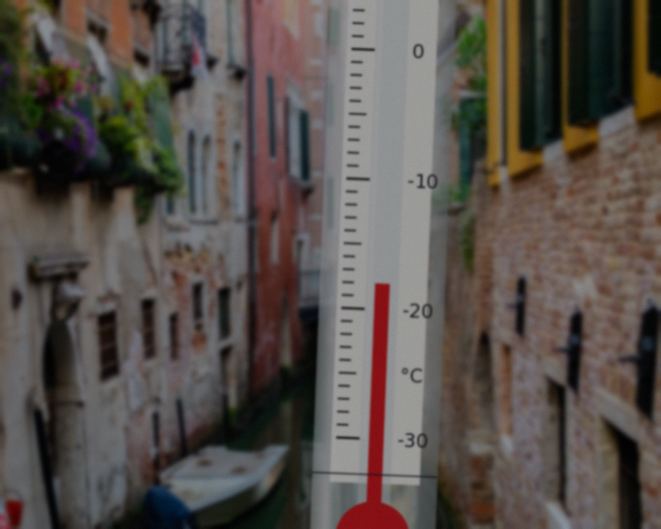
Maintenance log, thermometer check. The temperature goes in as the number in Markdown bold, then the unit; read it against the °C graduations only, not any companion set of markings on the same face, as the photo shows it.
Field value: **-18** °C
